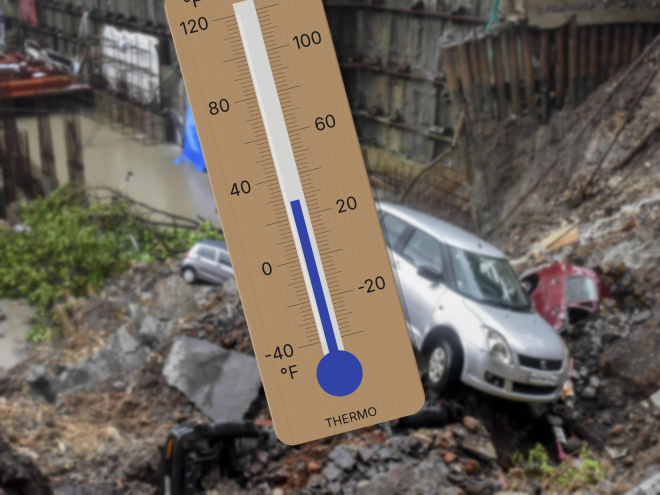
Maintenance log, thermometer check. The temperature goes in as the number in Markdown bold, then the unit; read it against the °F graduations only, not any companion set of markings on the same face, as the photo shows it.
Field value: **28** °F
